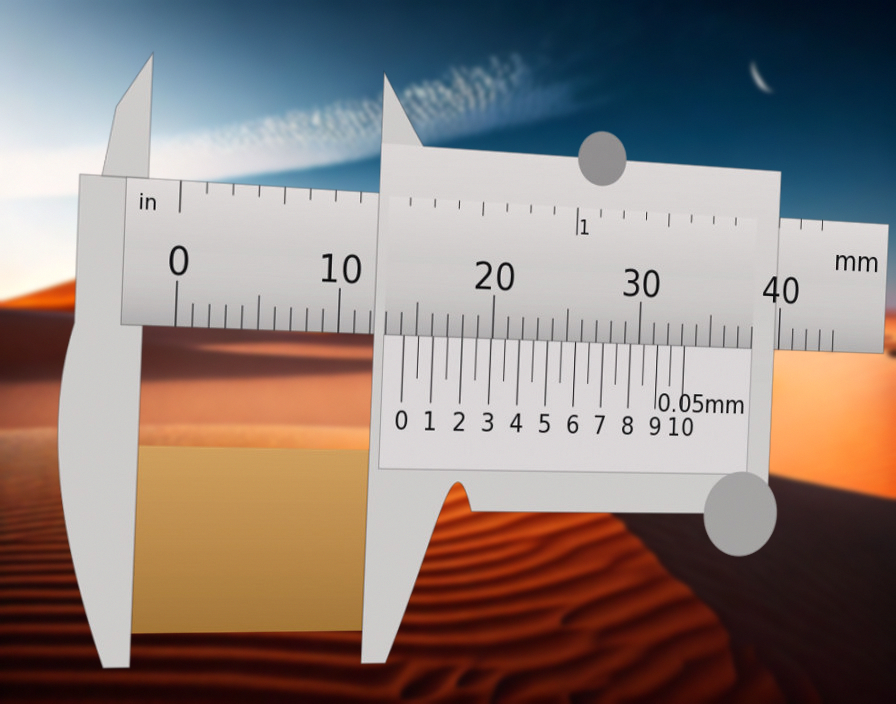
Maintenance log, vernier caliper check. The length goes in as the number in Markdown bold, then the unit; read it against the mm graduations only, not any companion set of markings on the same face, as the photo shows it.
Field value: **14.2** mm
